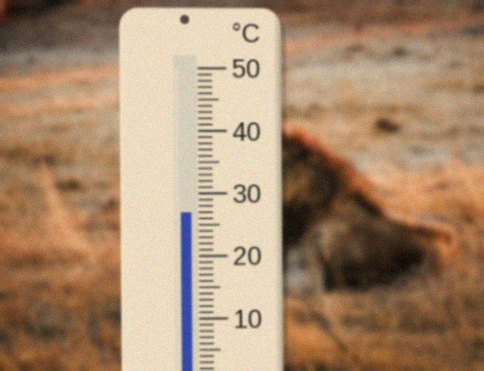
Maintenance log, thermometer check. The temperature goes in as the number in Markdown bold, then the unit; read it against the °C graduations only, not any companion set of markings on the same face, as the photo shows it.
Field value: **27** °C
